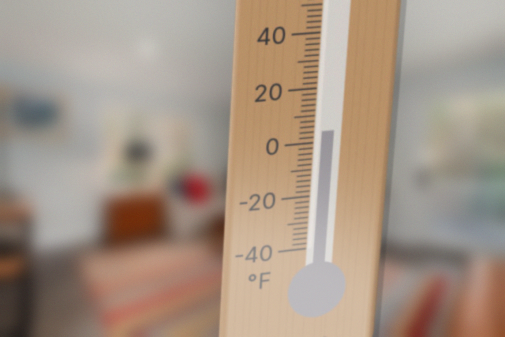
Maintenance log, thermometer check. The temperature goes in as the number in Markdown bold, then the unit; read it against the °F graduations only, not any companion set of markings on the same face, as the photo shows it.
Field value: **4** °F
